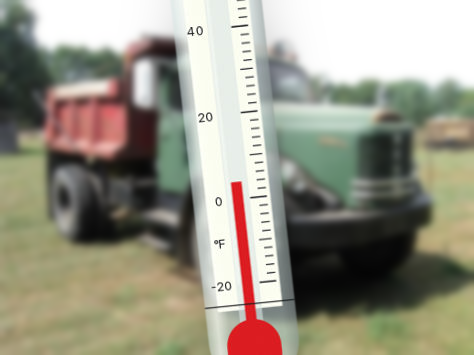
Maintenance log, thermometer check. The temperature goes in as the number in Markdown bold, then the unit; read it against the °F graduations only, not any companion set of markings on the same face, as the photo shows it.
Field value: **4** °F
